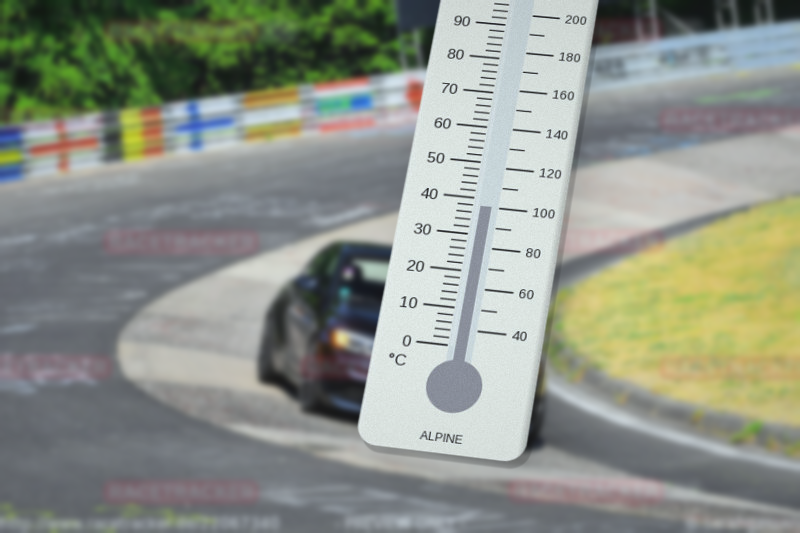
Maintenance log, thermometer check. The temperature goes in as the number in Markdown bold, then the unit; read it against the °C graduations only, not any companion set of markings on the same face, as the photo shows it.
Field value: **38** °C
